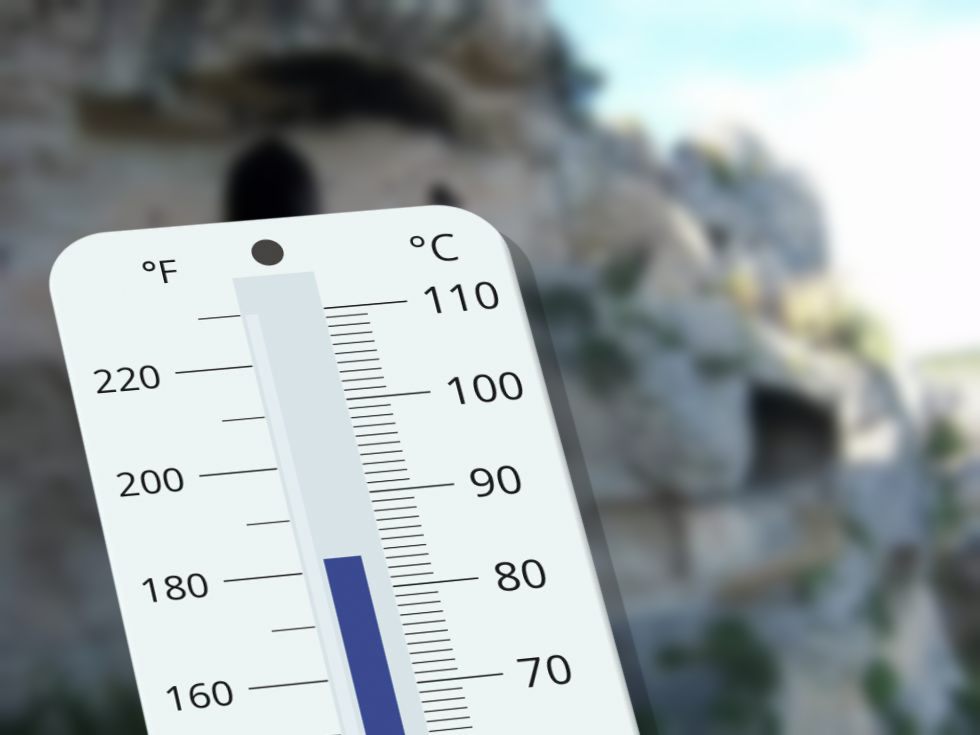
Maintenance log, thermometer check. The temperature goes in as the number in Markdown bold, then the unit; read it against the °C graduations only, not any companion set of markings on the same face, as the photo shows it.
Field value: **83.5** °C
